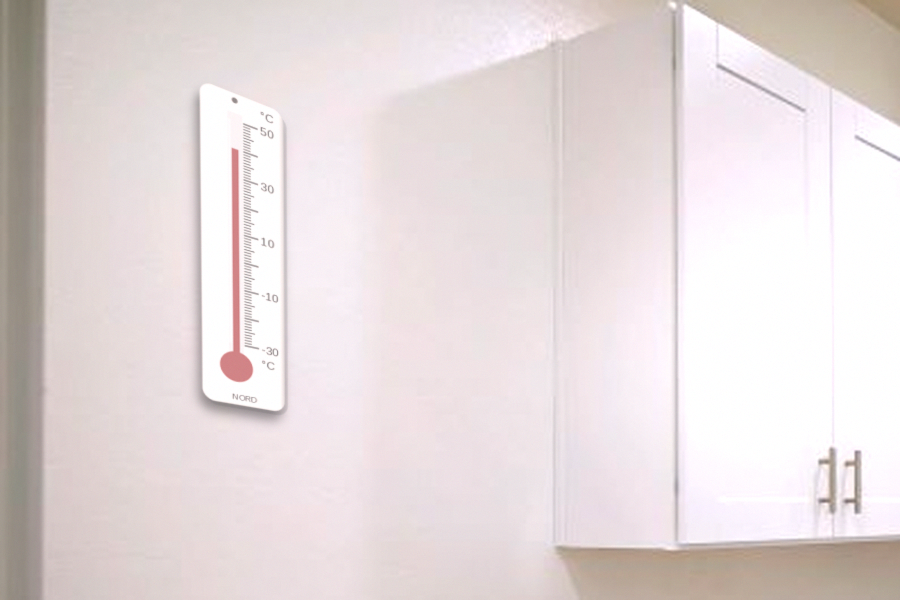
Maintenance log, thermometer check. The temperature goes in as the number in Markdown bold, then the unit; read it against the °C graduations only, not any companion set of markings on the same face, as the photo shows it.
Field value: **40** °C
